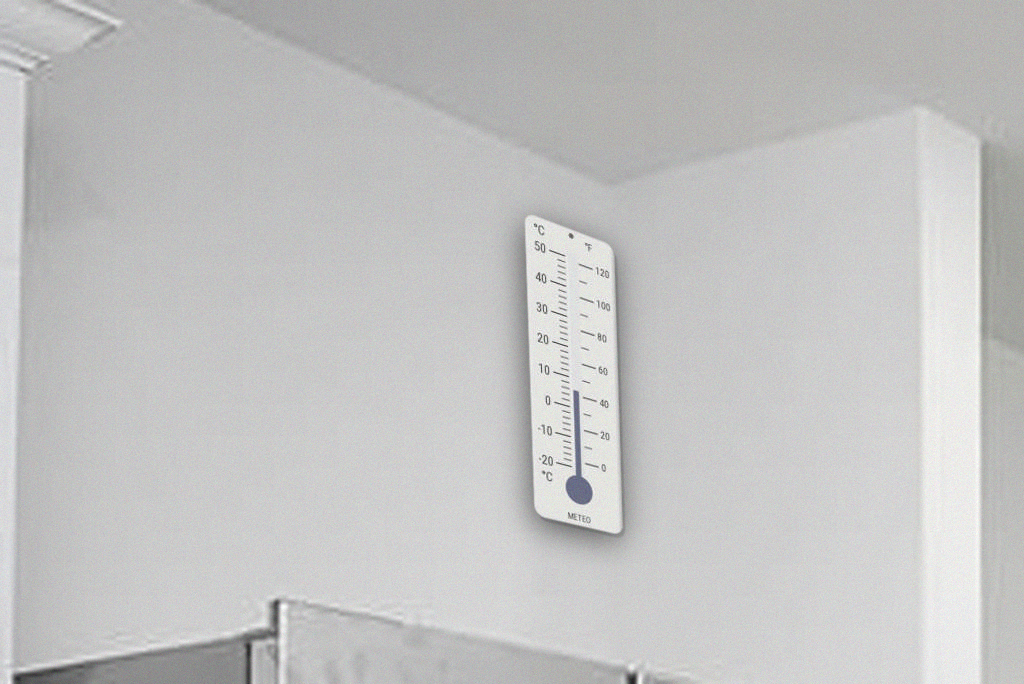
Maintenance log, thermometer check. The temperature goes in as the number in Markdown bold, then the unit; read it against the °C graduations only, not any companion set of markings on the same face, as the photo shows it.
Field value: **6** °C
